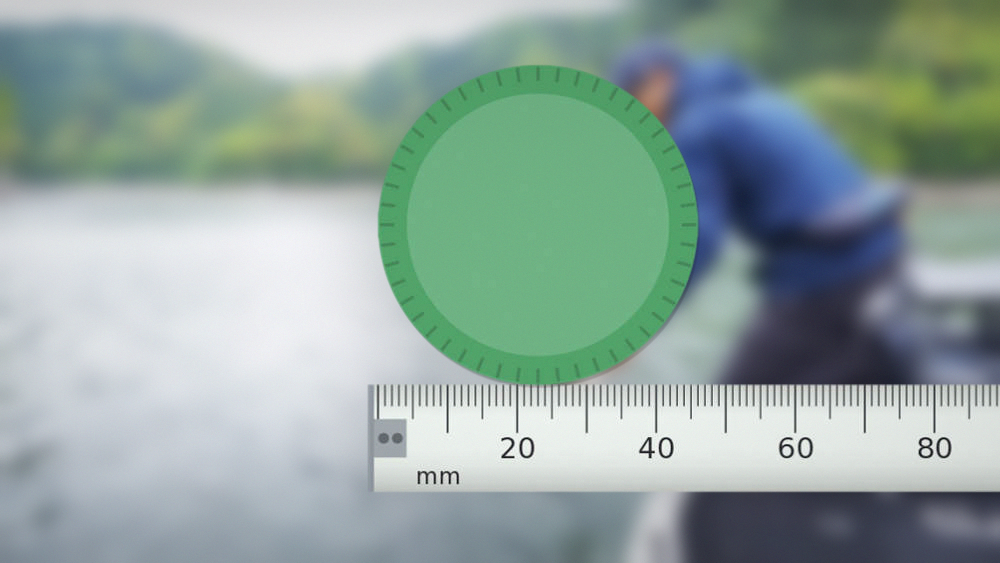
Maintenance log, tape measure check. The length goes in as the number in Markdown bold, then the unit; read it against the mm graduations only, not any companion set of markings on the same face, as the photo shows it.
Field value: **46** mm
